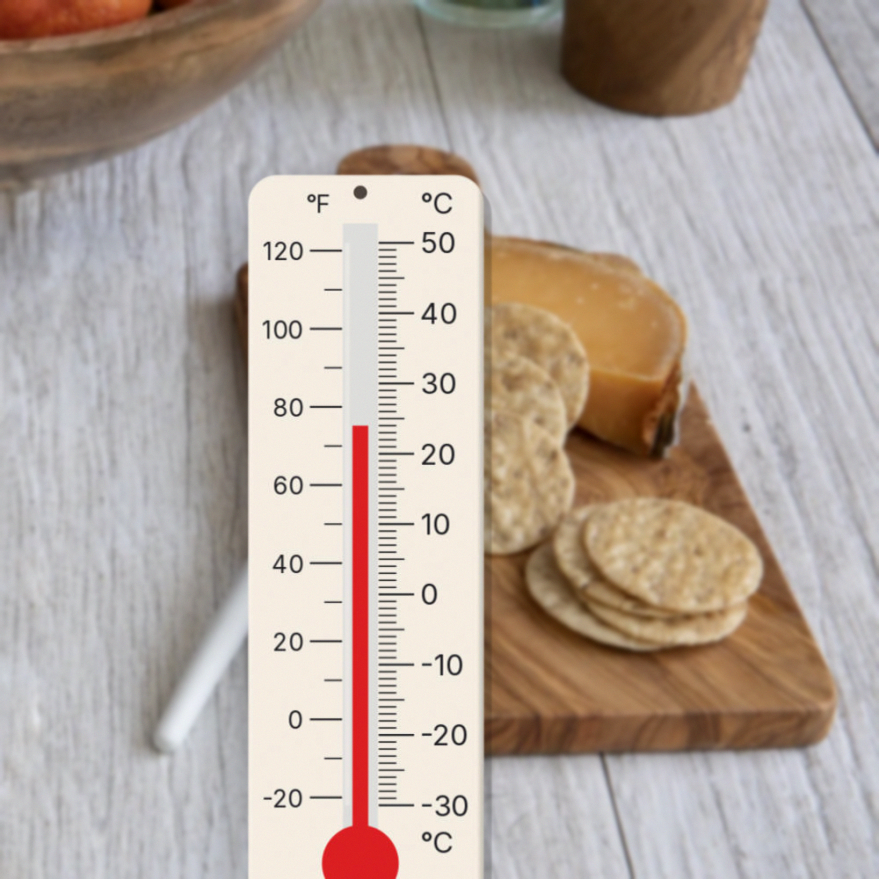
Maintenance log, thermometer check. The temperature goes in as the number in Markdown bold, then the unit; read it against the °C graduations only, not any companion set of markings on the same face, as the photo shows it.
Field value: **24** °C
